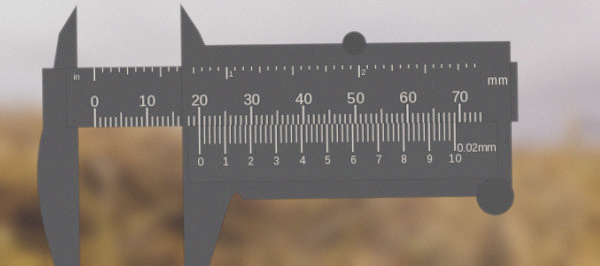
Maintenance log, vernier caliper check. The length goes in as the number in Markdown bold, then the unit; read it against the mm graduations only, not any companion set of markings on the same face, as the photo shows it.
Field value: **20.0** mm
